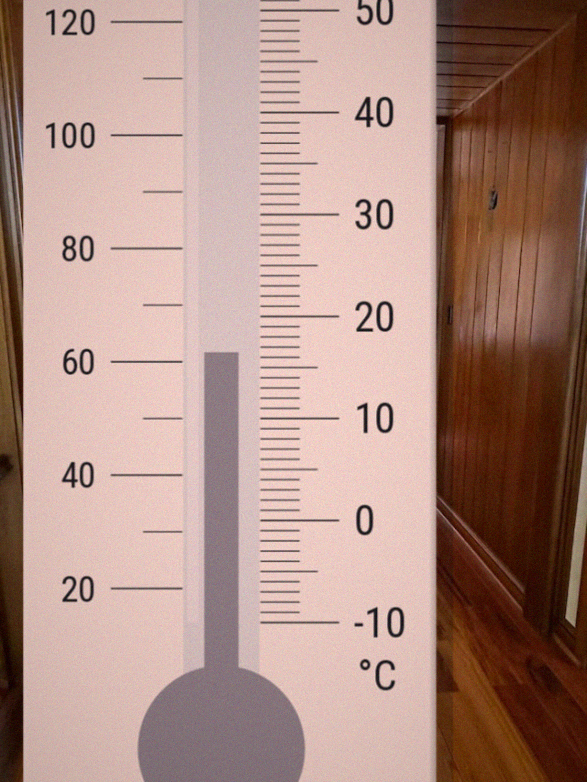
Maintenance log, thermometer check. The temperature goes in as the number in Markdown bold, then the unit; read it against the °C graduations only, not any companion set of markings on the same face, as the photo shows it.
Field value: **16.5** °C
